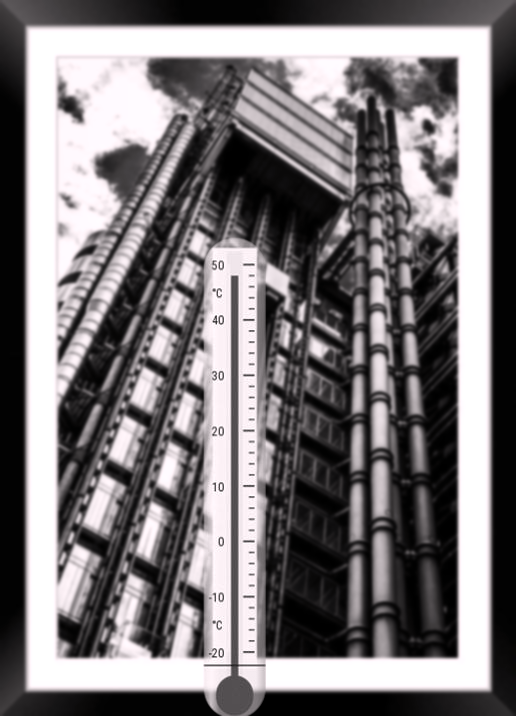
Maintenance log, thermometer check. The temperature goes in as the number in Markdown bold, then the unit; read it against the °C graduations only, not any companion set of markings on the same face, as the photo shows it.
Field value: **48** °C
